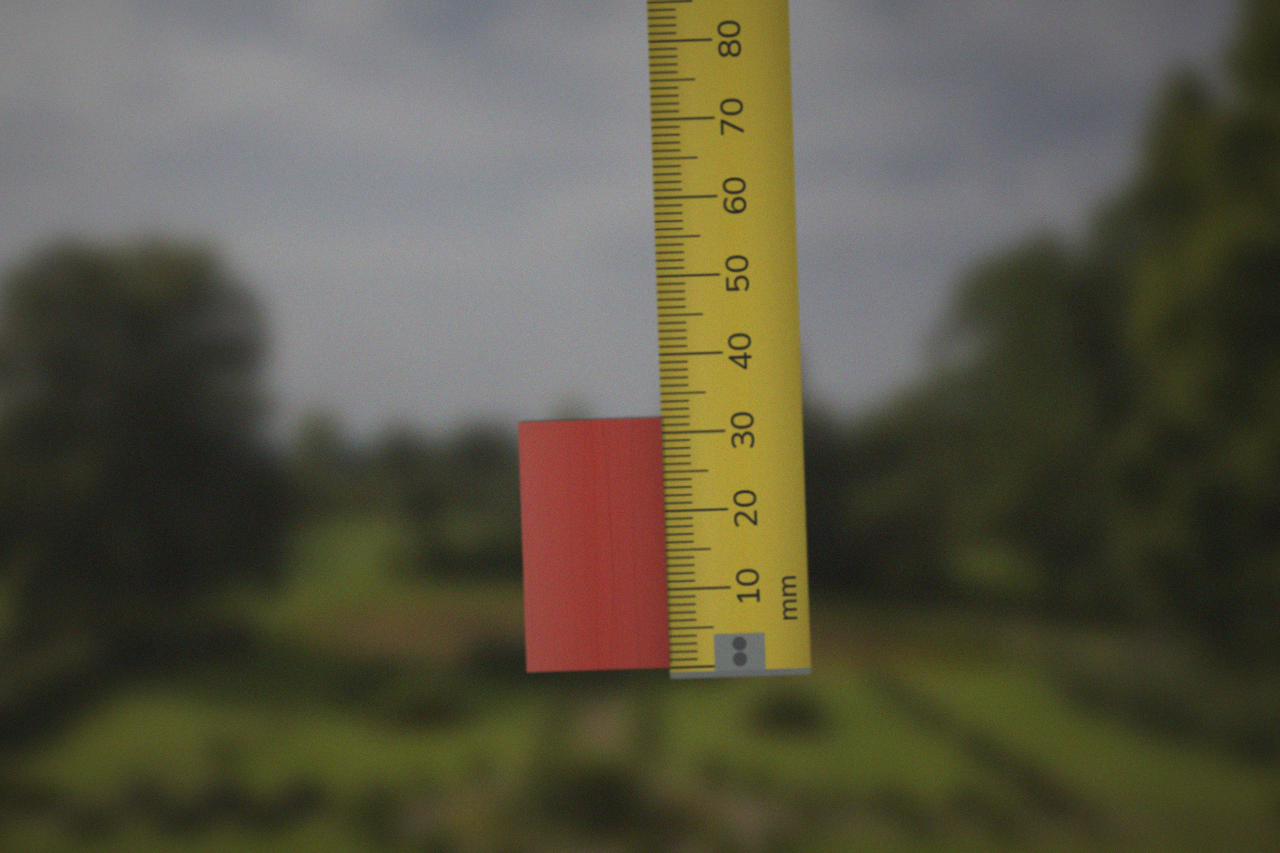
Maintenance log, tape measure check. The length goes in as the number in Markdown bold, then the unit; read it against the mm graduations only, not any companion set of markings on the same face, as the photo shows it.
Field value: **32** mm
